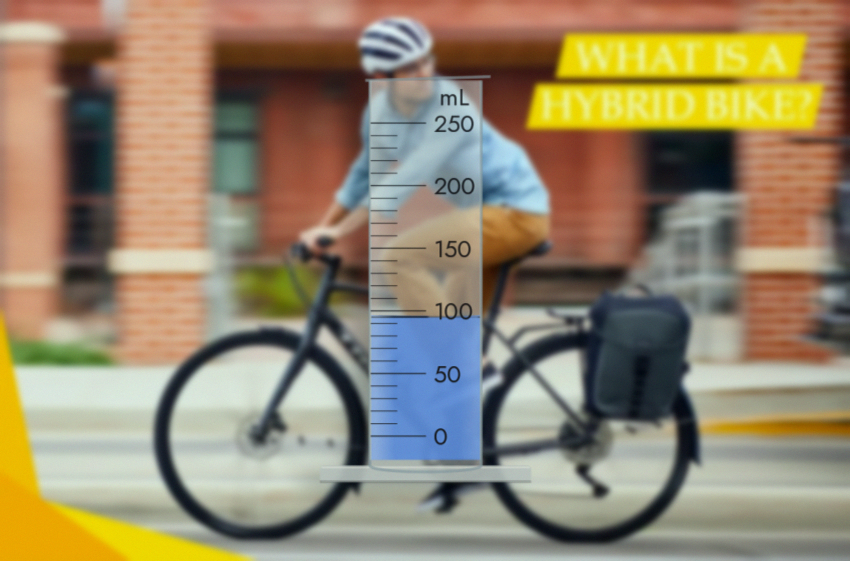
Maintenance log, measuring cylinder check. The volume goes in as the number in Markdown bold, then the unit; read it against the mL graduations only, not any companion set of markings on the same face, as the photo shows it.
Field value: **95** mL
